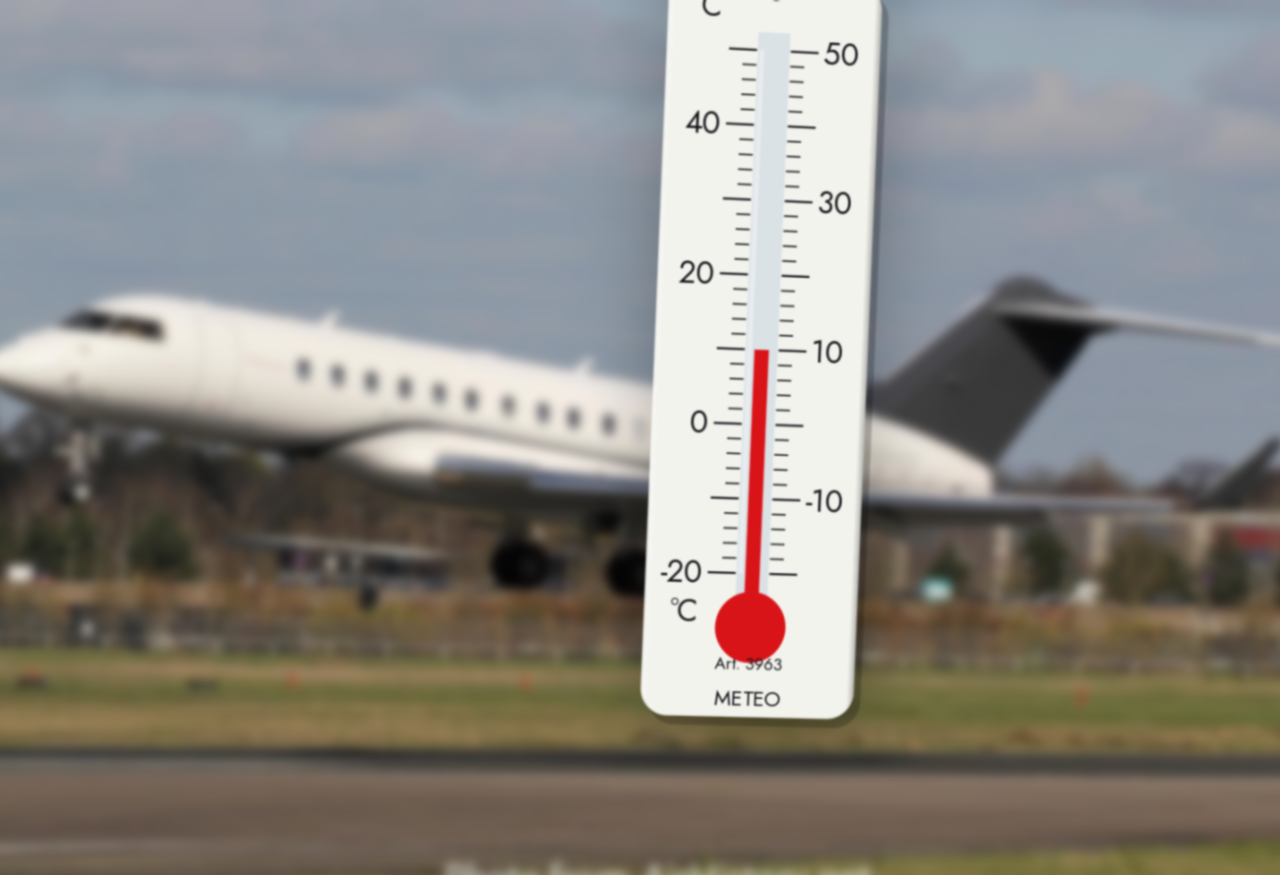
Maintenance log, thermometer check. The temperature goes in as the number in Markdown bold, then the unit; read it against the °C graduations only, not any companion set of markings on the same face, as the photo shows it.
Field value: **10** °C
